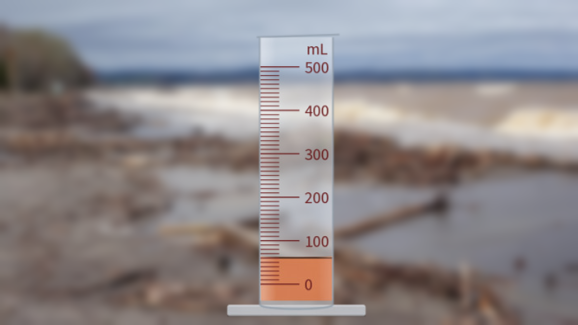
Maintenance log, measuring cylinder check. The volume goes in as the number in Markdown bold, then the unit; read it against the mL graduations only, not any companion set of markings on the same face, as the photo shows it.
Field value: **60** mL
